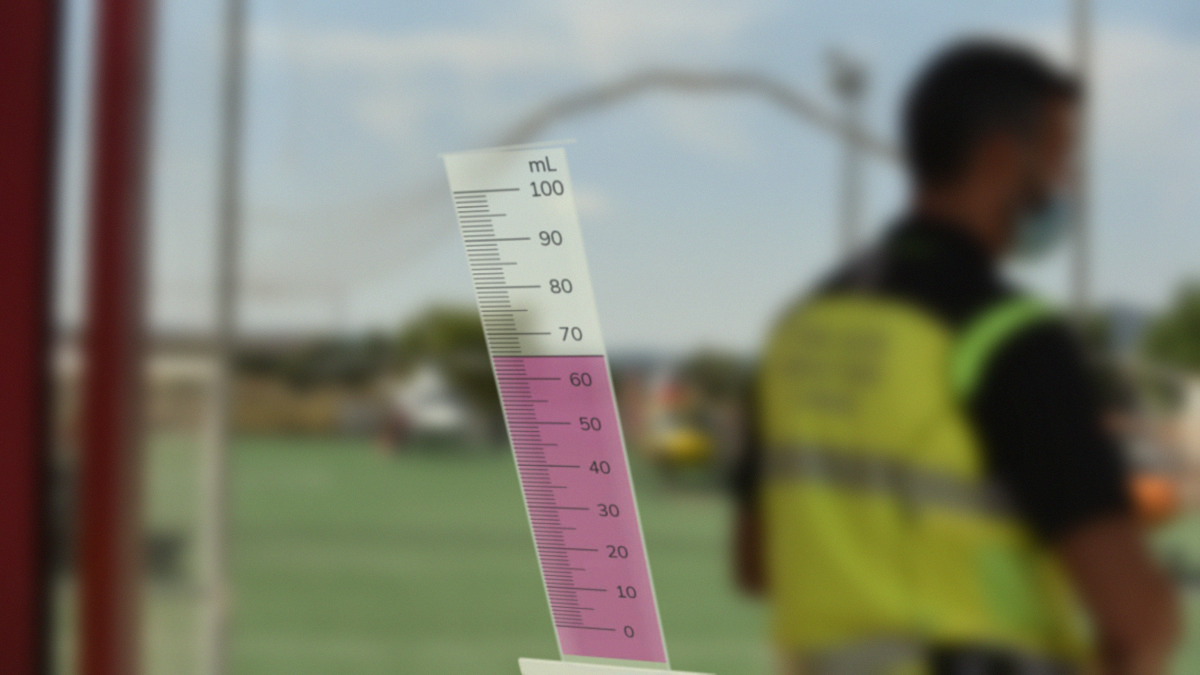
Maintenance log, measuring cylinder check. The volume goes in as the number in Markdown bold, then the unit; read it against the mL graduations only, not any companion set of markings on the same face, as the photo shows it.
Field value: **65** mL
